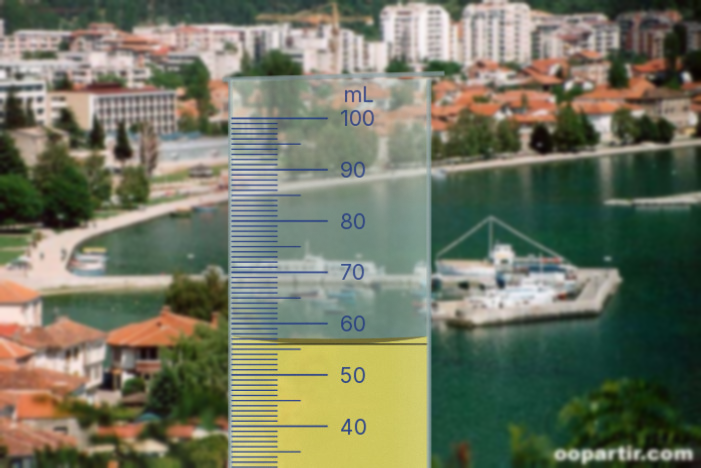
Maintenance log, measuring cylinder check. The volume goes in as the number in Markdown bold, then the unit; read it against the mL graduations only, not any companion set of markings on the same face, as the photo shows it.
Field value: **56** mL
